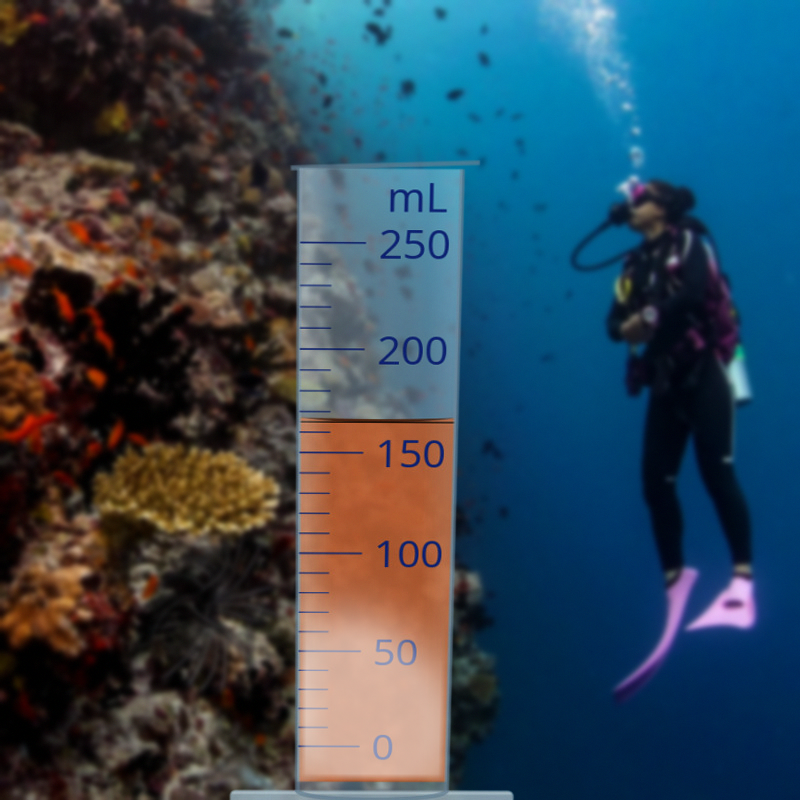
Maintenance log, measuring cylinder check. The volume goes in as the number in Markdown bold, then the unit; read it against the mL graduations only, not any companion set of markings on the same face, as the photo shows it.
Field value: **165** mL
